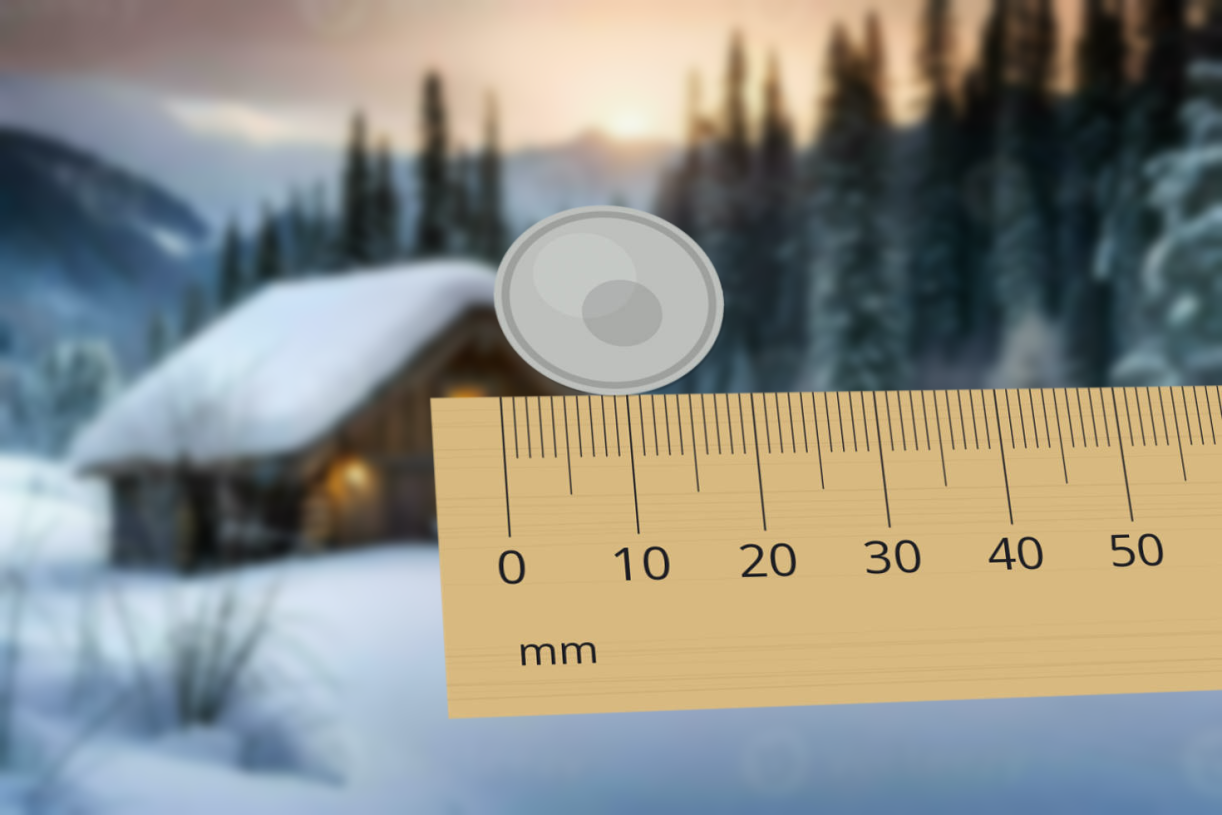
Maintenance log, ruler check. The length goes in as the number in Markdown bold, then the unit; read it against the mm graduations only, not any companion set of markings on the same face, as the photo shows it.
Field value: **18.5** mm
